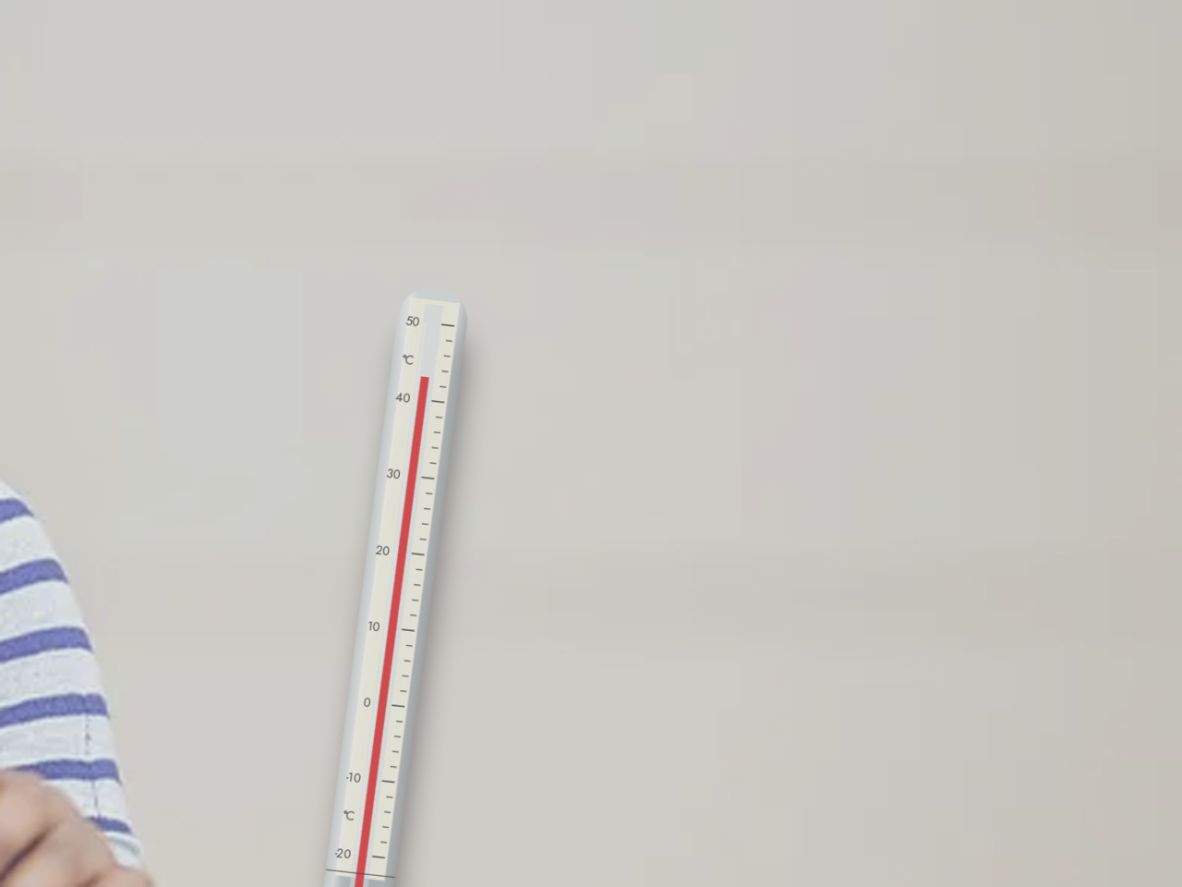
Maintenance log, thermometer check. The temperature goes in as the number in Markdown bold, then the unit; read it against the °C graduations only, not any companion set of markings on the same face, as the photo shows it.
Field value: **43** °C
